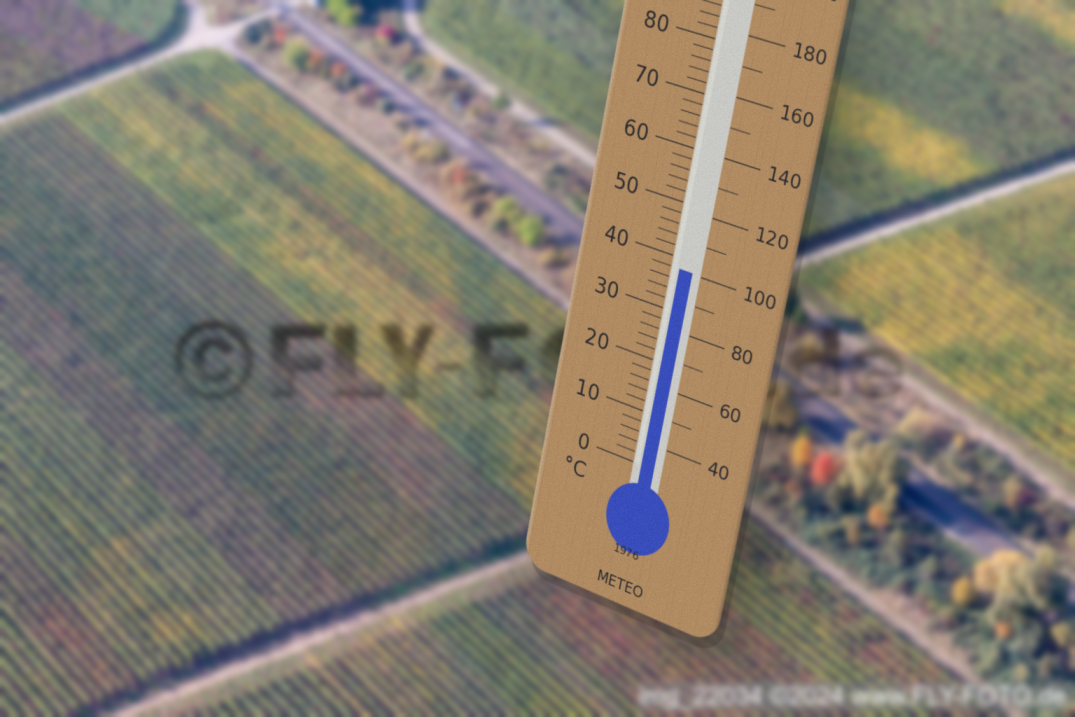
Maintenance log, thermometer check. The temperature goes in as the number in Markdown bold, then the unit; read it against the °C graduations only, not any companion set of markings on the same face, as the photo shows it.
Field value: **38** °C
